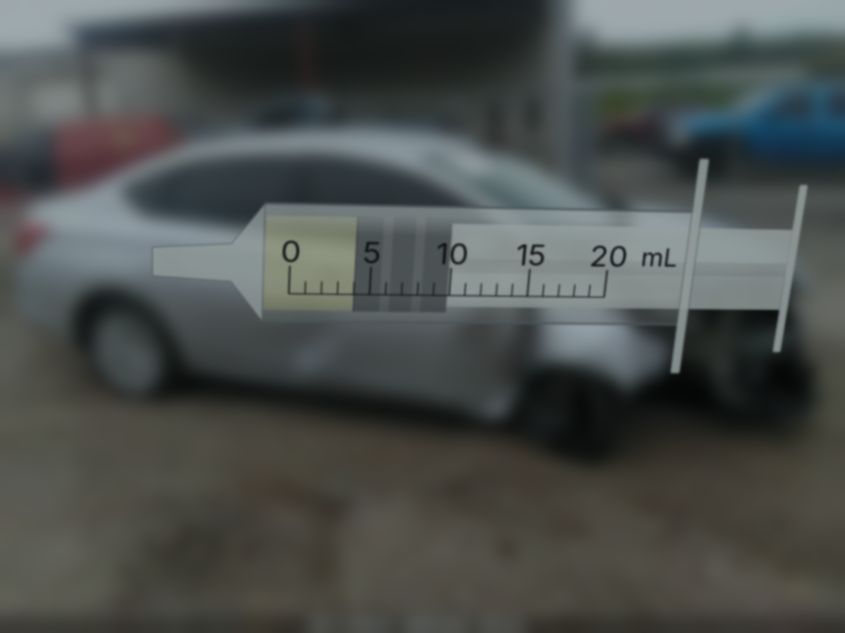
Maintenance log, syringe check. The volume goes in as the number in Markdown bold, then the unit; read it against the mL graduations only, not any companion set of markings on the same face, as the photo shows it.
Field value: **4** mL
